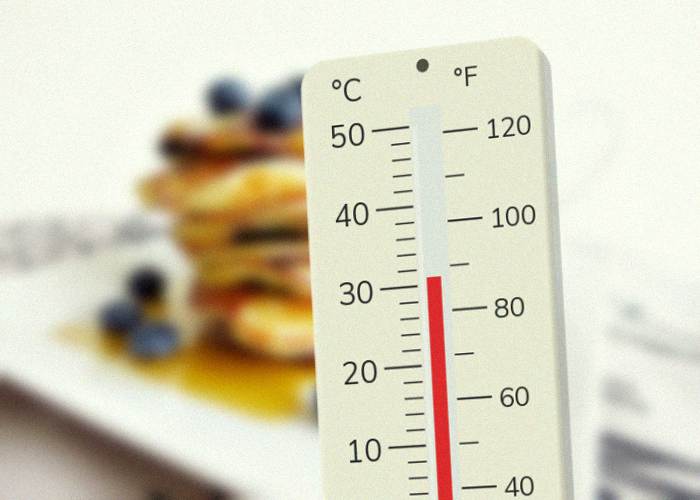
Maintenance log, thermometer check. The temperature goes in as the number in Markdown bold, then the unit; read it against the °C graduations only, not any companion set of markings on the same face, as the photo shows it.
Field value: **31** °C
